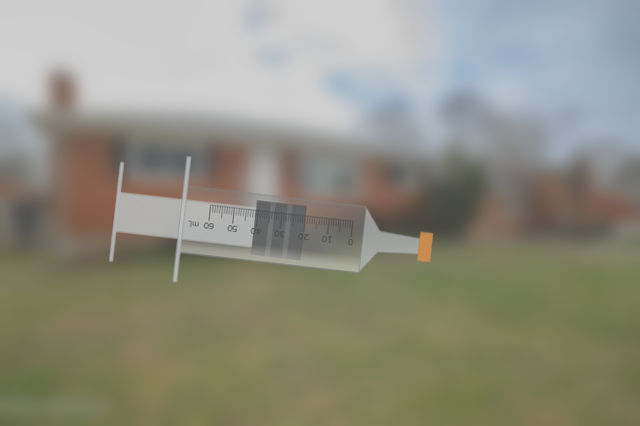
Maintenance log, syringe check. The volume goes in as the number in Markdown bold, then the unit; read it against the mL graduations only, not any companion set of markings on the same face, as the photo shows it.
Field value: **20** mL
